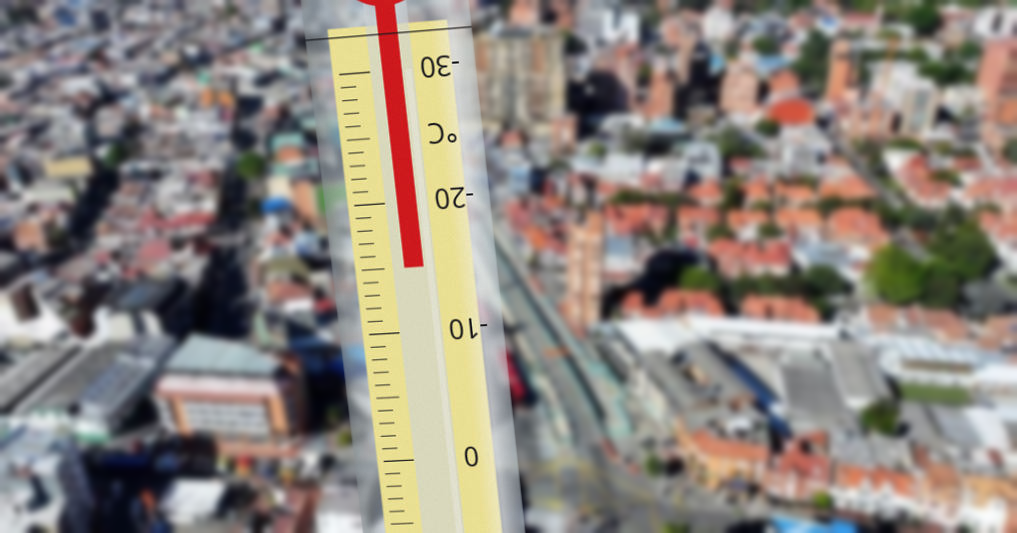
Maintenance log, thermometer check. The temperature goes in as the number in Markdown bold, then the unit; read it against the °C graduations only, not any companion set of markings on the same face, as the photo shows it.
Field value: **-15** °C
